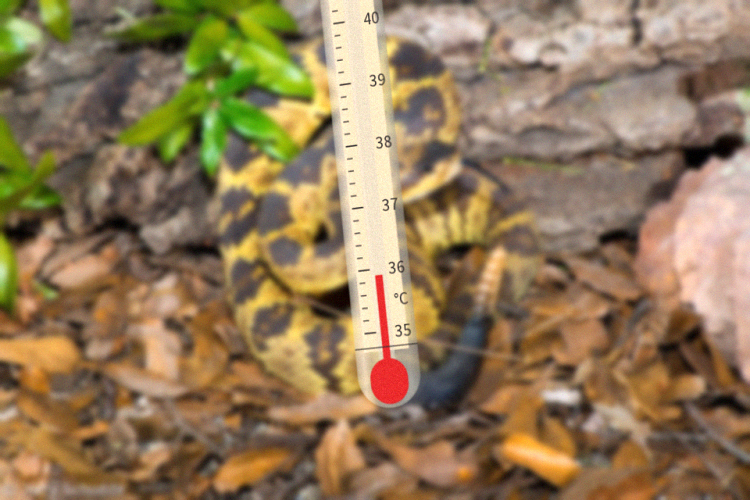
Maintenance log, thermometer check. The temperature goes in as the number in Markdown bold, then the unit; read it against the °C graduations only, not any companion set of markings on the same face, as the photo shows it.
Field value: **35.9** °C
